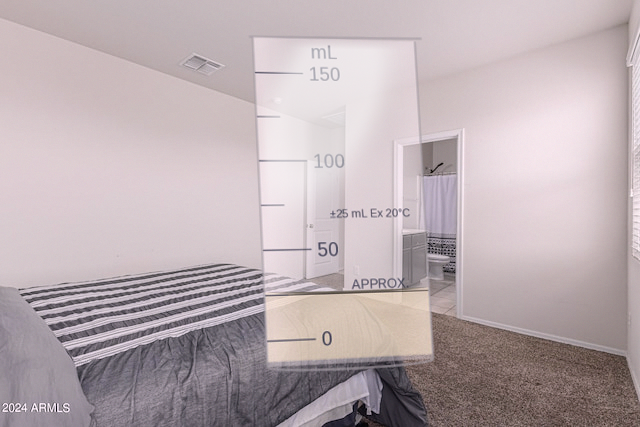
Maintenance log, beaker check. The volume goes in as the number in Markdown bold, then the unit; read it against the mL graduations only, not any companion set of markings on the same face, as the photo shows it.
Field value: **25** mL
